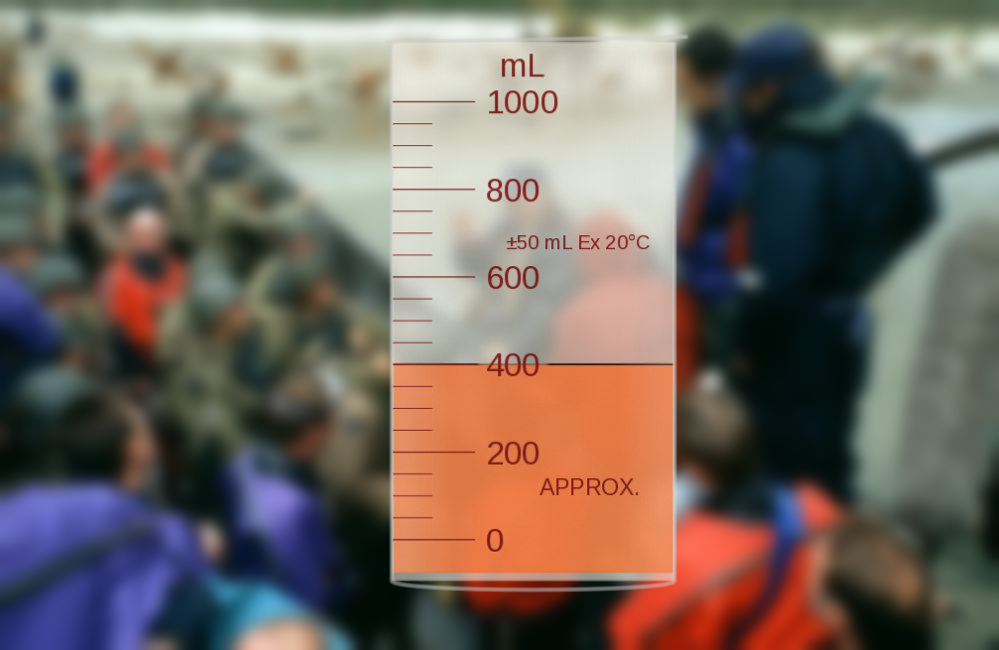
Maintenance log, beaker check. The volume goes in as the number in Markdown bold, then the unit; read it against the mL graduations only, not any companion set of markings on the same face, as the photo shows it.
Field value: **400** mL
